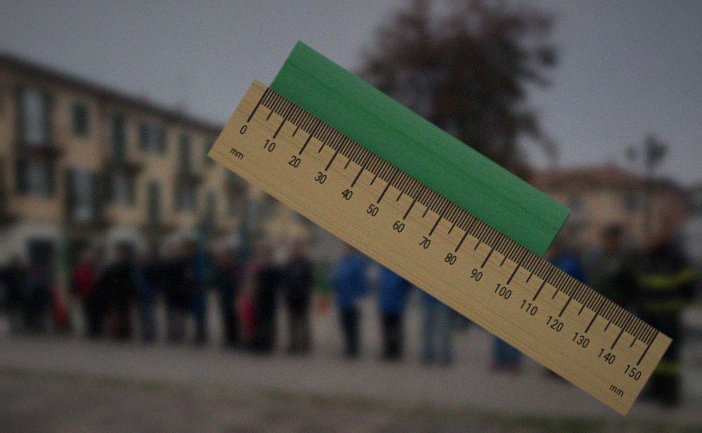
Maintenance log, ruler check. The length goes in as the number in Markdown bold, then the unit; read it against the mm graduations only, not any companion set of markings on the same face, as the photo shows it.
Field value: **105** mm
